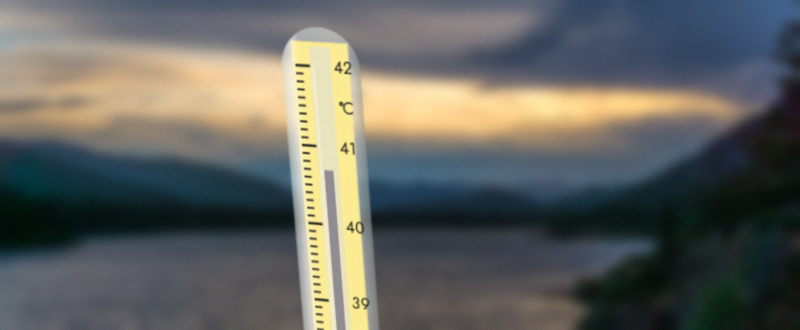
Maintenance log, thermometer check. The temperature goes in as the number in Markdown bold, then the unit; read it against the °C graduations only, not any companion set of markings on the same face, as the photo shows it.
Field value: **40.7** °C
